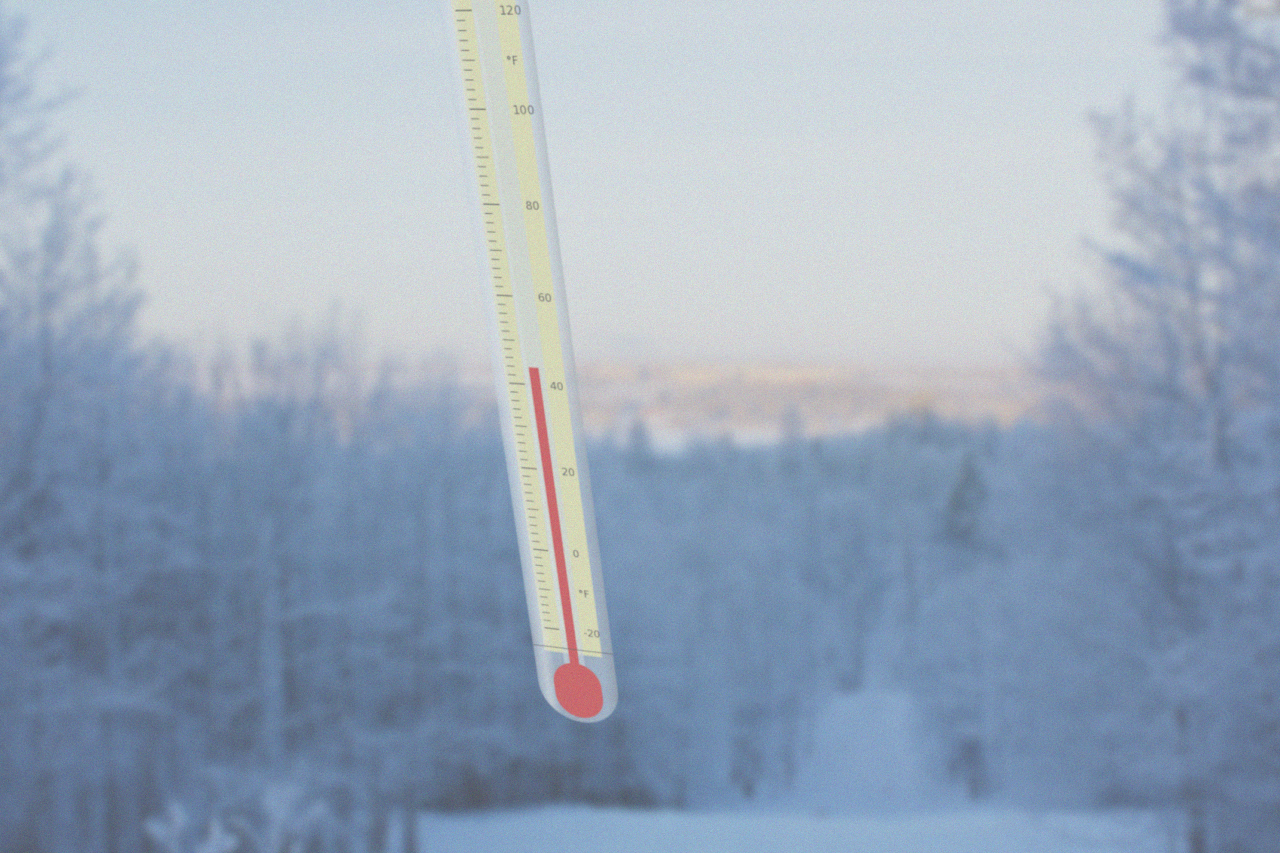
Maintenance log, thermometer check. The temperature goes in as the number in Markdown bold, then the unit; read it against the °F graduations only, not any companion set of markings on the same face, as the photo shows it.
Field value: **44** °F
